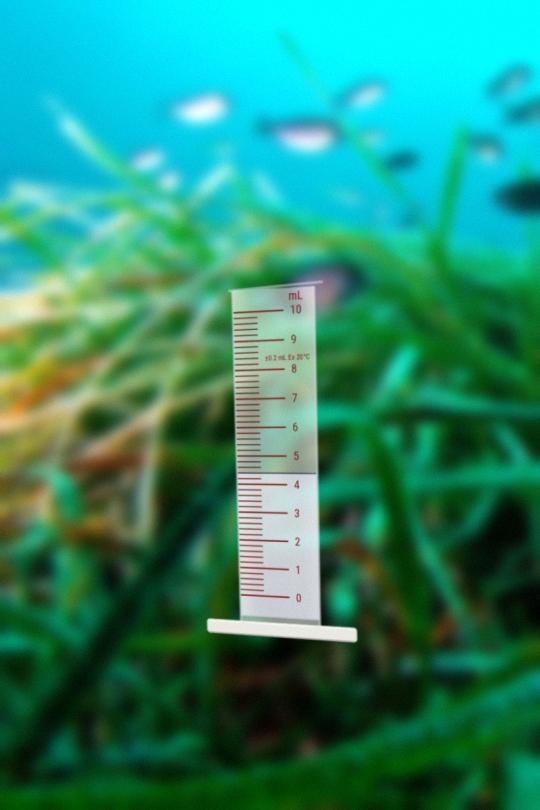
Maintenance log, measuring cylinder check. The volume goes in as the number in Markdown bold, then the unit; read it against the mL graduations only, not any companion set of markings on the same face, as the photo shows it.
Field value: **4.4** mL
